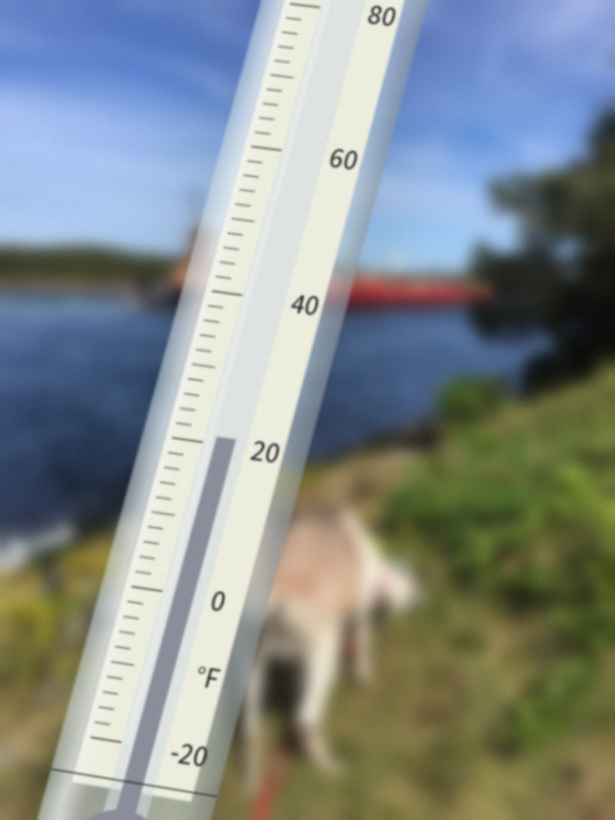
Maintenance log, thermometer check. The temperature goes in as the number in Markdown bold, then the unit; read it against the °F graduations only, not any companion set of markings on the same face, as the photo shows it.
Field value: **21** °F
